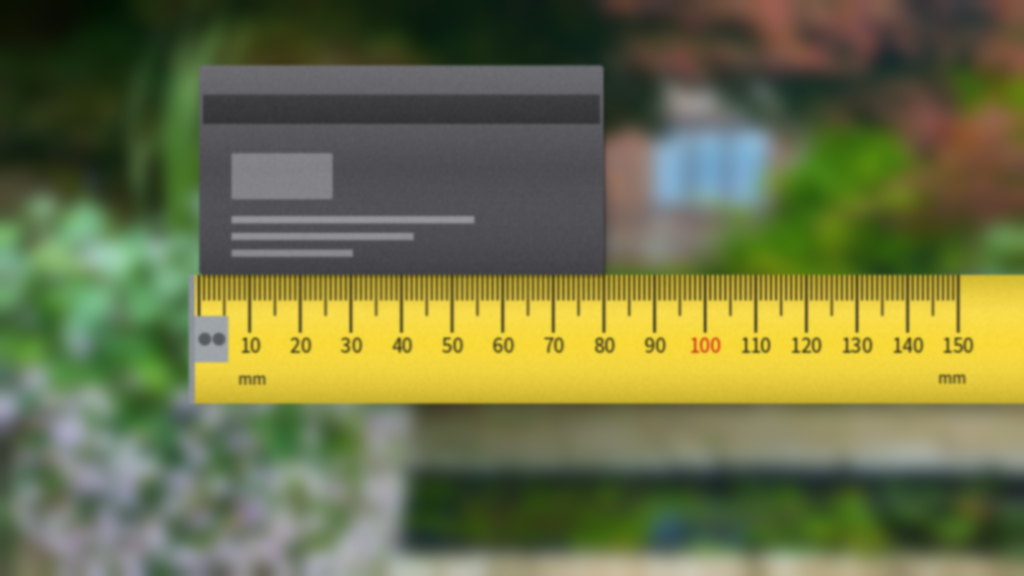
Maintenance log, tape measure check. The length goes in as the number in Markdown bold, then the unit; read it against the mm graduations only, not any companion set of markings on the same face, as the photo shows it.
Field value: **80** mm
